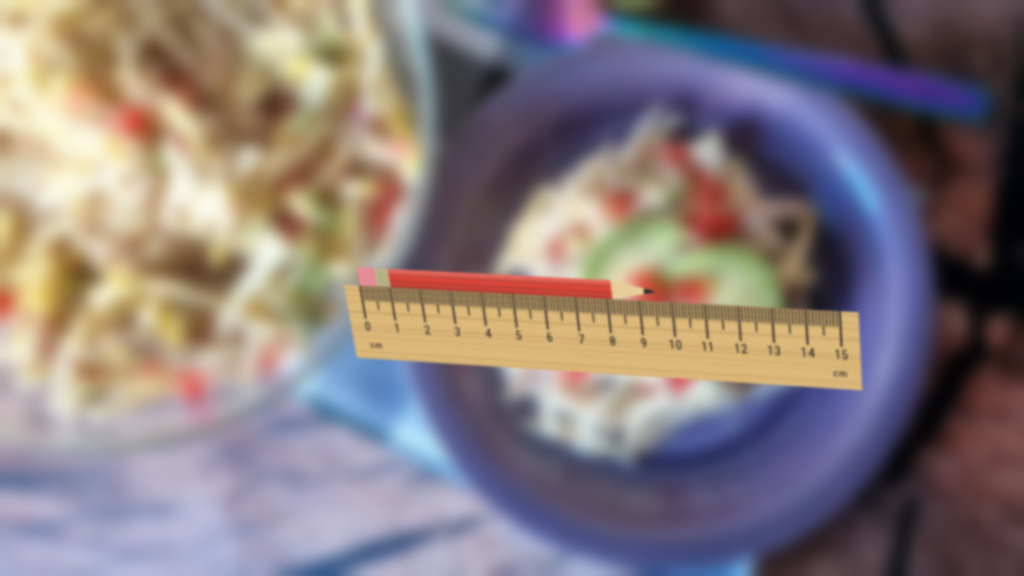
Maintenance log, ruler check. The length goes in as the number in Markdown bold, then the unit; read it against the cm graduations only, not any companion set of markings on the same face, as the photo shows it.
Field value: **9.5** cm
